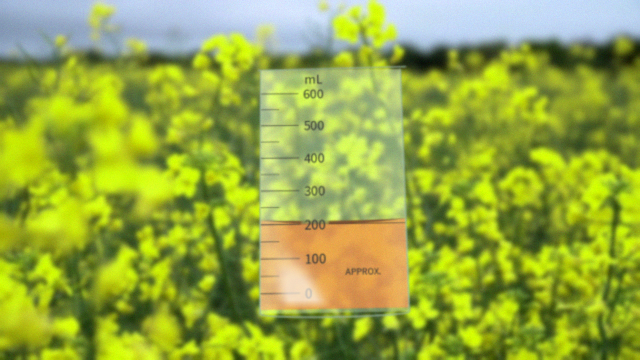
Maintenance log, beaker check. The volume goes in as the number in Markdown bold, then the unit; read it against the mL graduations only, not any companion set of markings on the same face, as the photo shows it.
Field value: **200** mL
